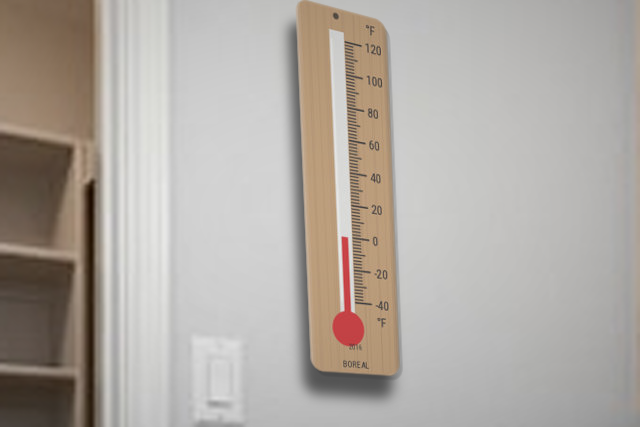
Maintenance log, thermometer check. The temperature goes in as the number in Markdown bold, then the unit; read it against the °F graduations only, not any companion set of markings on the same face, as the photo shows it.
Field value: **0** °F
